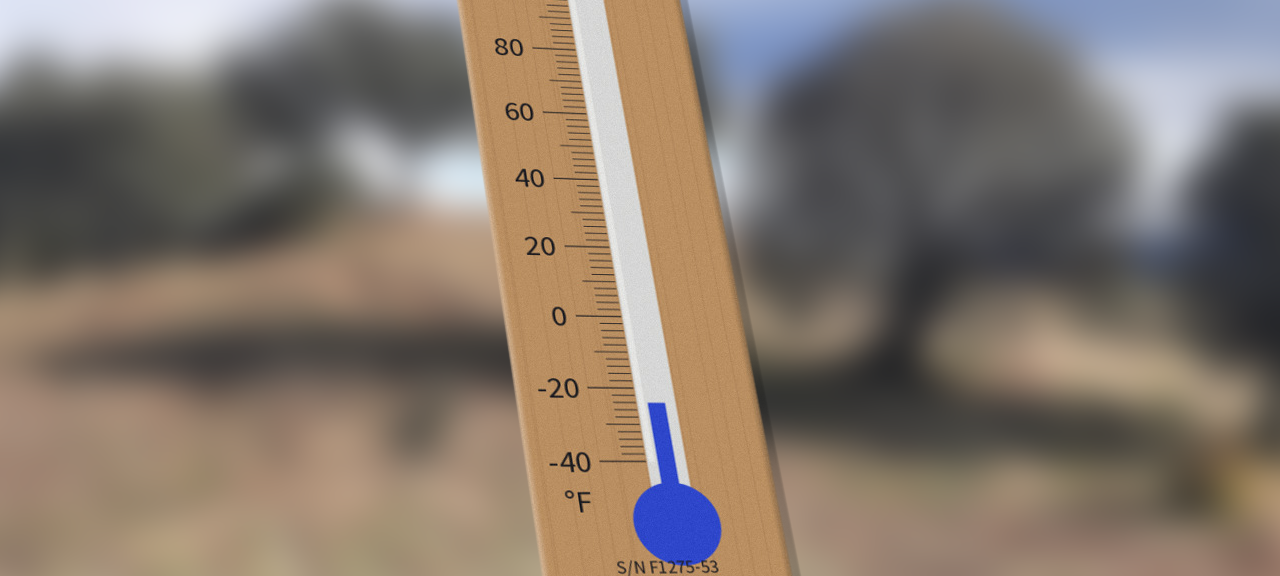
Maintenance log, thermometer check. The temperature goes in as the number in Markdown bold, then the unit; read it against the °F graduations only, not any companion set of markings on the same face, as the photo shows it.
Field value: **-24** °F
